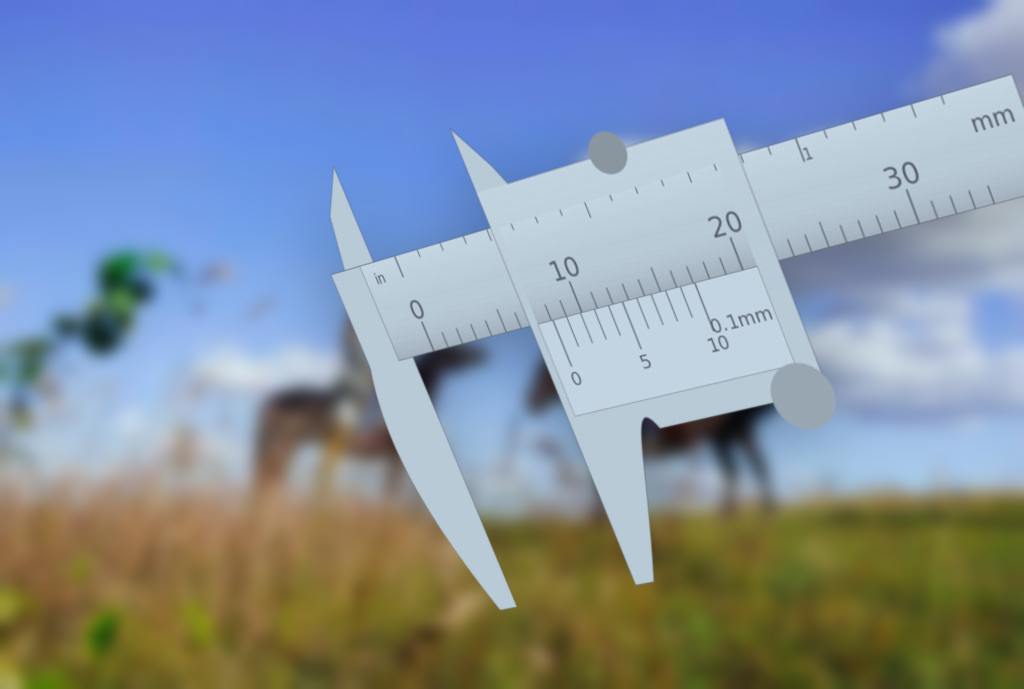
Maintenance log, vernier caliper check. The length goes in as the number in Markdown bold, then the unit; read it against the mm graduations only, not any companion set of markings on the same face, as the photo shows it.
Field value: **8.1** mm
